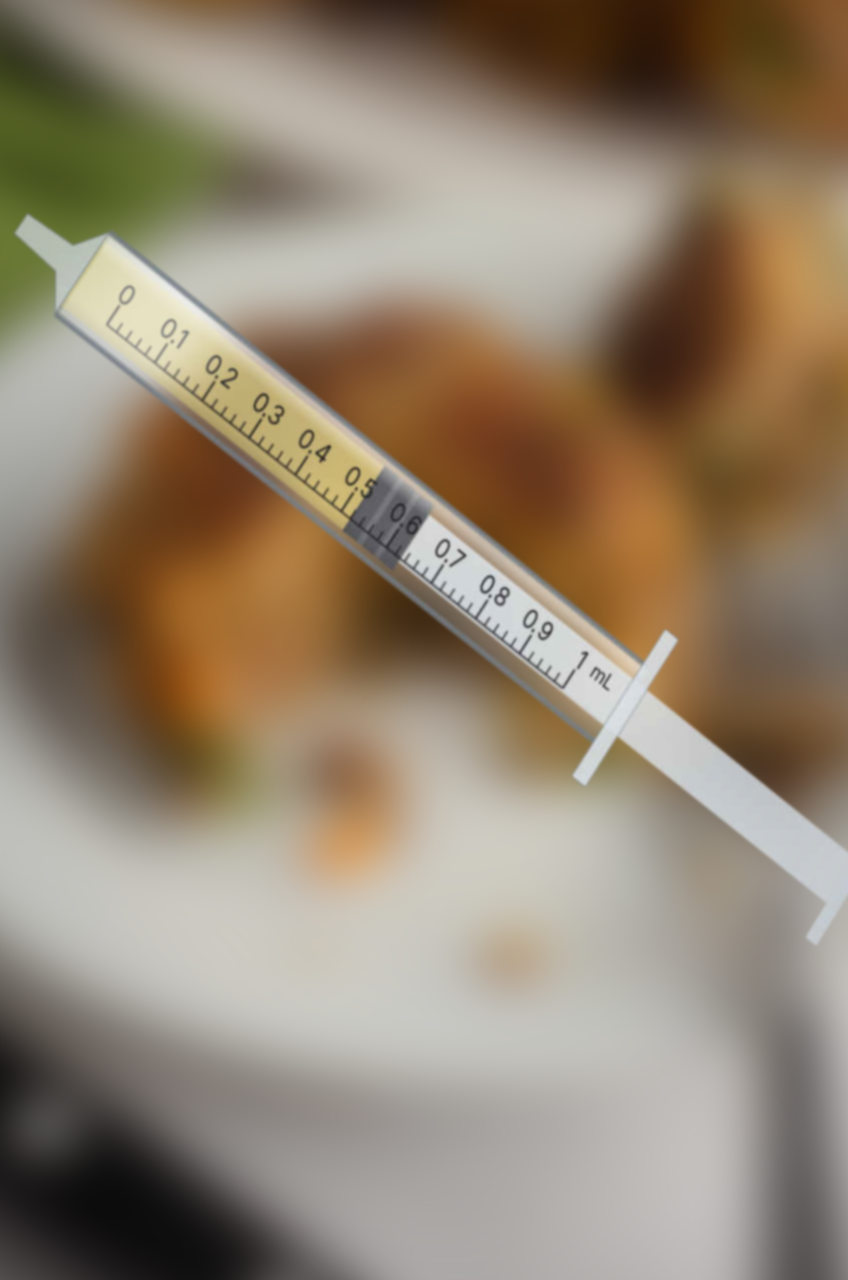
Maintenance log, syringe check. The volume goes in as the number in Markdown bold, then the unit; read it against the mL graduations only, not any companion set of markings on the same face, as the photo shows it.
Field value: **0.52** mL
